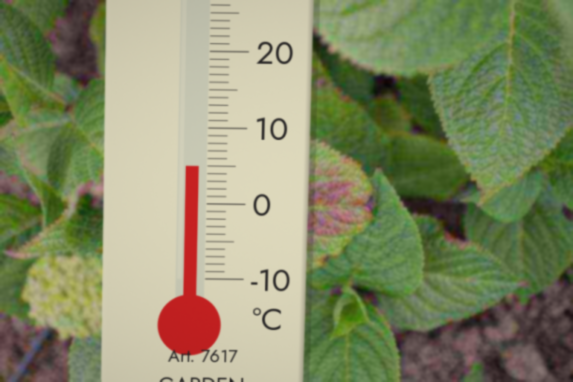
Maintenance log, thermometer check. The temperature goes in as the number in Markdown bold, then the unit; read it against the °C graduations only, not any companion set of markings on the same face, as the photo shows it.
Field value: **5** °C
